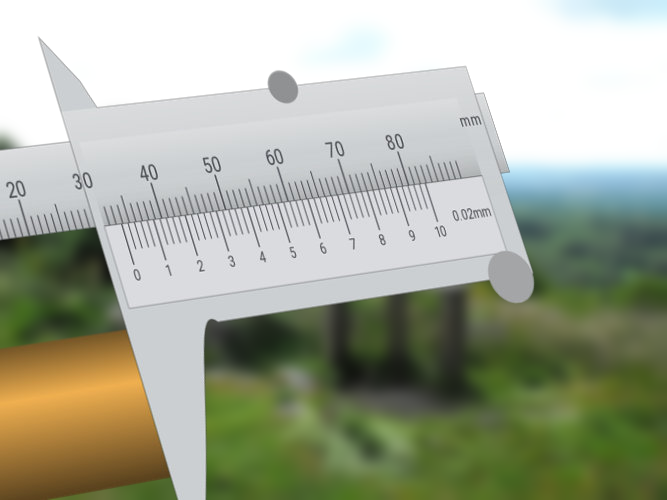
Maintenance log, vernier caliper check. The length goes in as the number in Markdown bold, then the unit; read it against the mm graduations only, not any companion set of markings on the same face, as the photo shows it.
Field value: **33.8** mm
